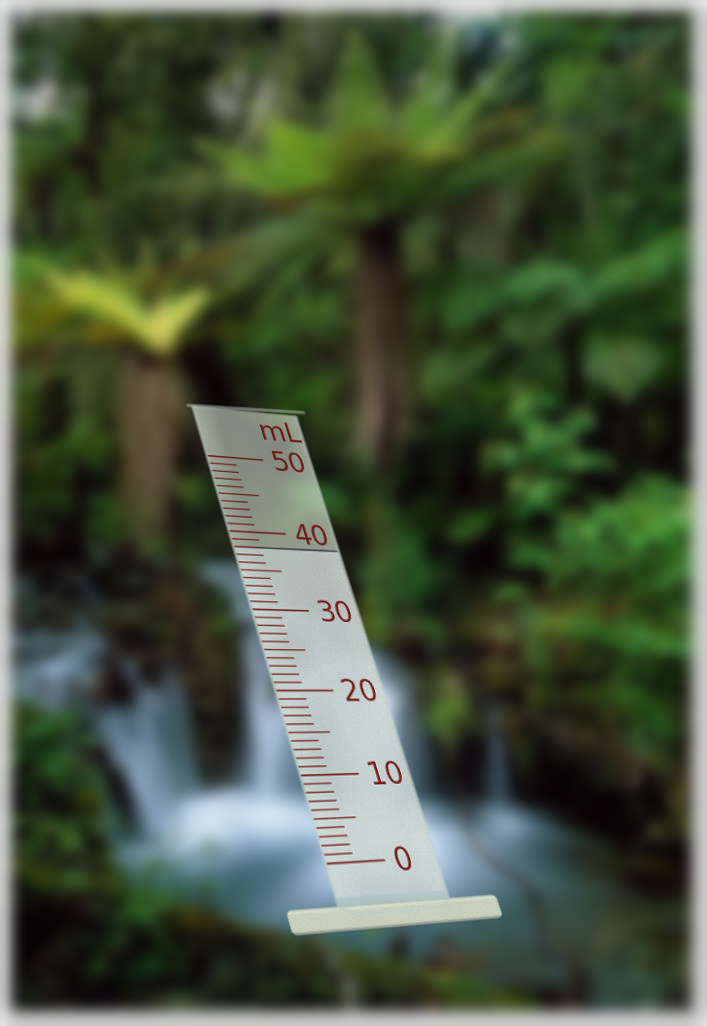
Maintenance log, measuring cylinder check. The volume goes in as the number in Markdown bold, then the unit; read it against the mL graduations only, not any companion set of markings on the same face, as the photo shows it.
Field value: **38** mL
